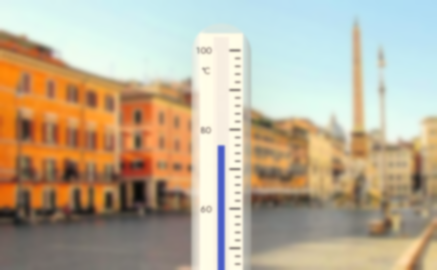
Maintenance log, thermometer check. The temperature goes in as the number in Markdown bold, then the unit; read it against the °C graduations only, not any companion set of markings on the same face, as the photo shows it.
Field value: **76** °C
